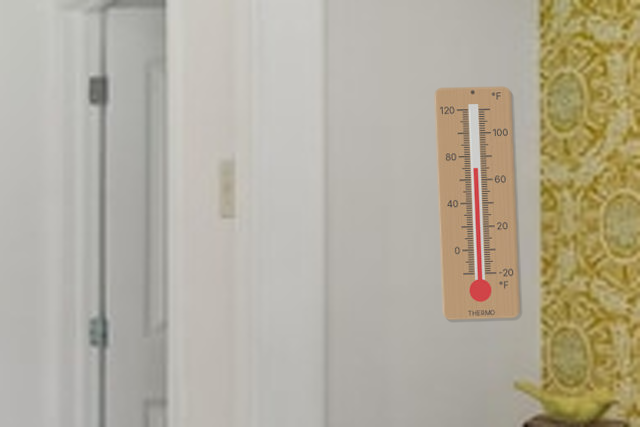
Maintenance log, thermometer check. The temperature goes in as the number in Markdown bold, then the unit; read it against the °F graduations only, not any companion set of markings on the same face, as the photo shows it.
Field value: **70** °F
